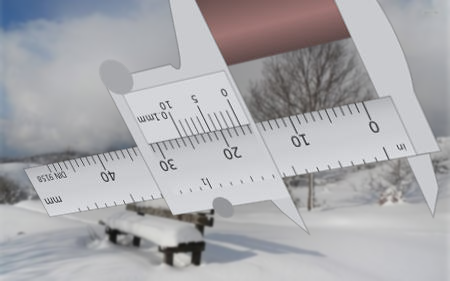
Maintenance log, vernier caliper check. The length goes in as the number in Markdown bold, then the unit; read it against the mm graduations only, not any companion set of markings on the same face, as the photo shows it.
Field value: **17.0** mm
